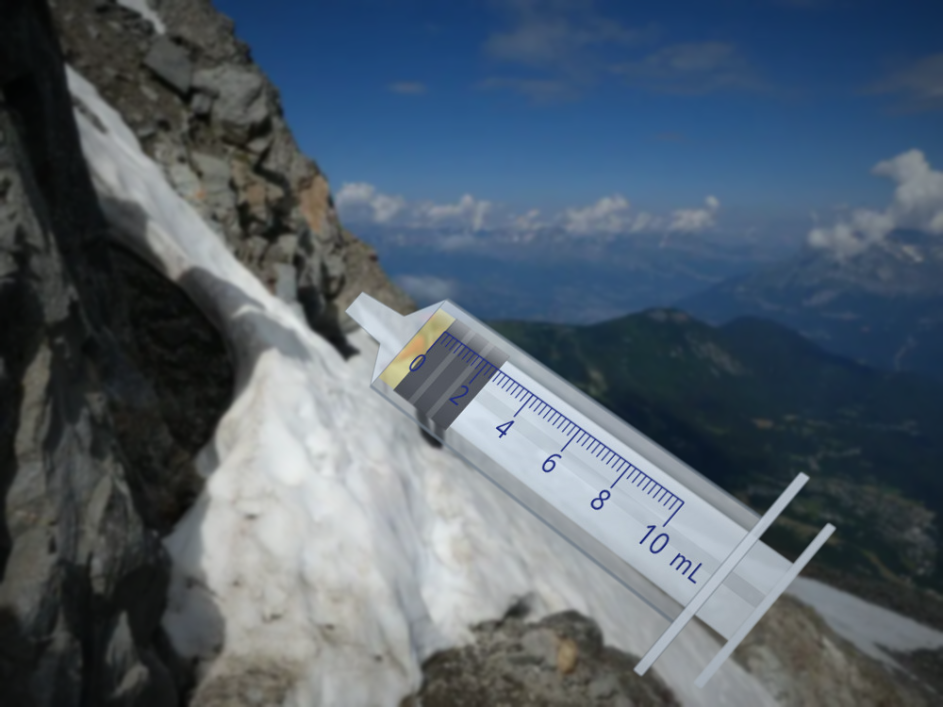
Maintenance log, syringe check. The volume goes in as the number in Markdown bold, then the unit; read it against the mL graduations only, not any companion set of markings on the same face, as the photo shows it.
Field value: **0** mL
